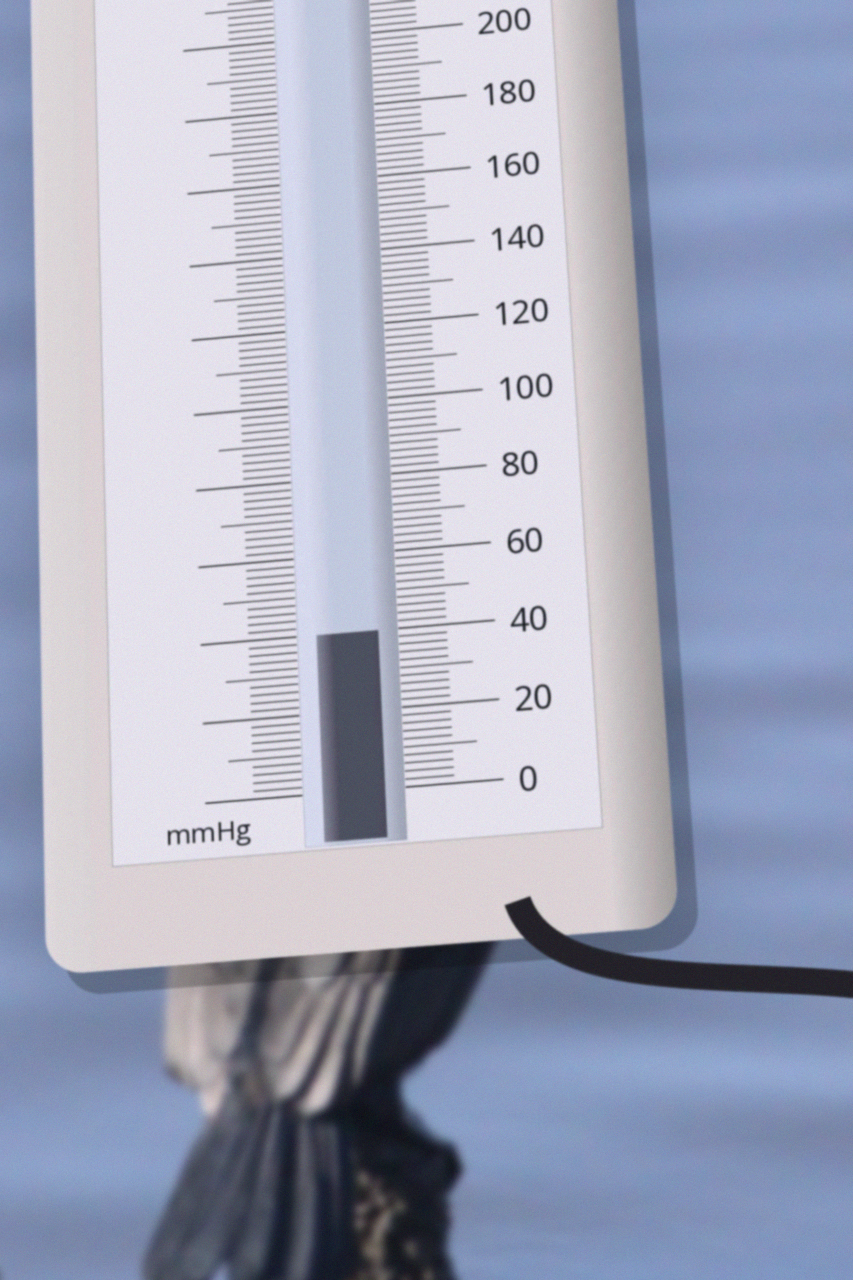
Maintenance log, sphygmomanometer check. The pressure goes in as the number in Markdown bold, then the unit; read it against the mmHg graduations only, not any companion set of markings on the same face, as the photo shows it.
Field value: **40** mmHg
